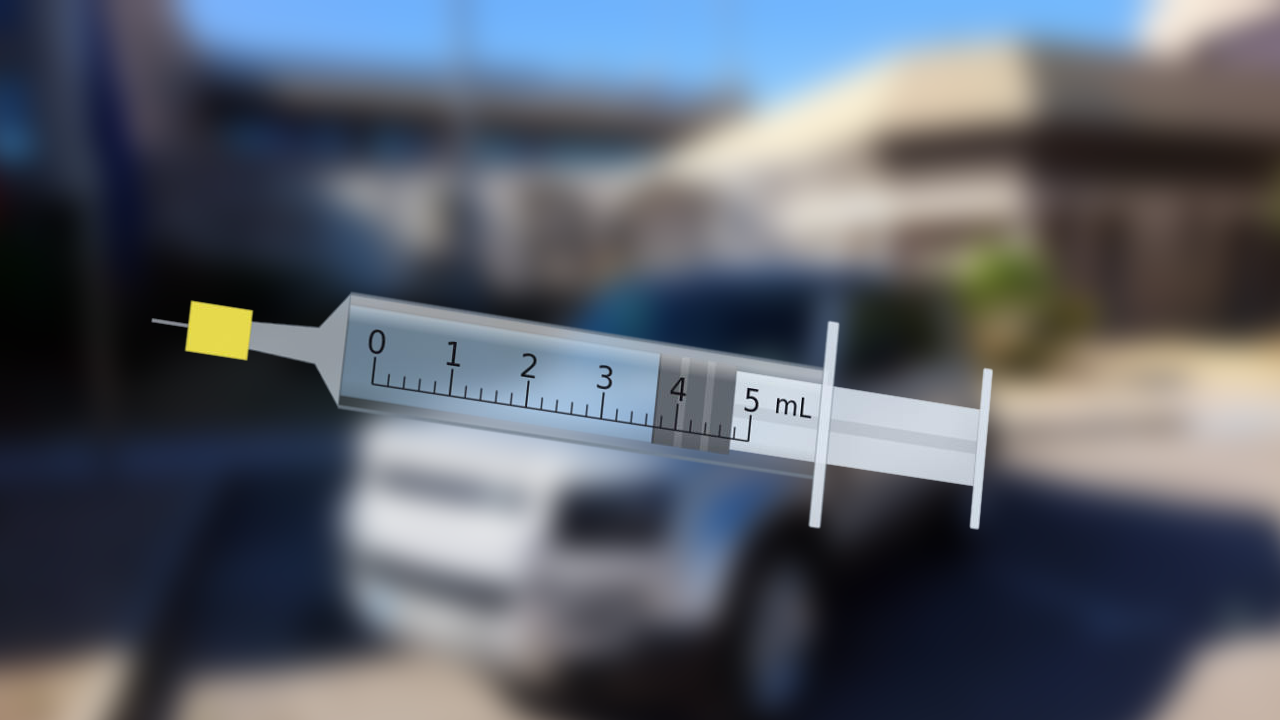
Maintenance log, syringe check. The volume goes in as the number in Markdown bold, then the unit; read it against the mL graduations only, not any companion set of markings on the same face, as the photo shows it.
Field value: **3.7** mL
